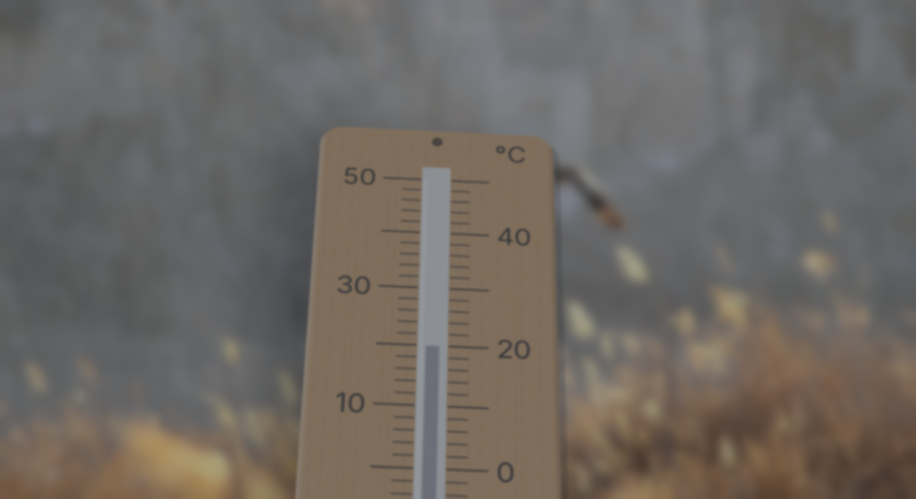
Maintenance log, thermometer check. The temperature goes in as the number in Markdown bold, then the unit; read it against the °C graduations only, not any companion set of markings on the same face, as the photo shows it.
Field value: **20** °C
